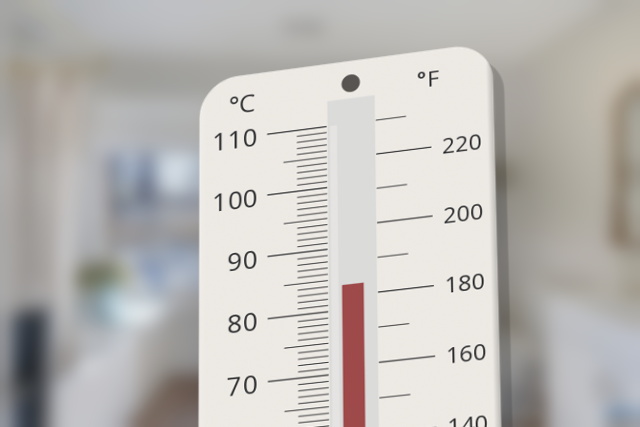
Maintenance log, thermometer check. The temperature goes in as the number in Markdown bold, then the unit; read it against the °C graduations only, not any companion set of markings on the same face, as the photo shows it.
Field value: **84** °C
